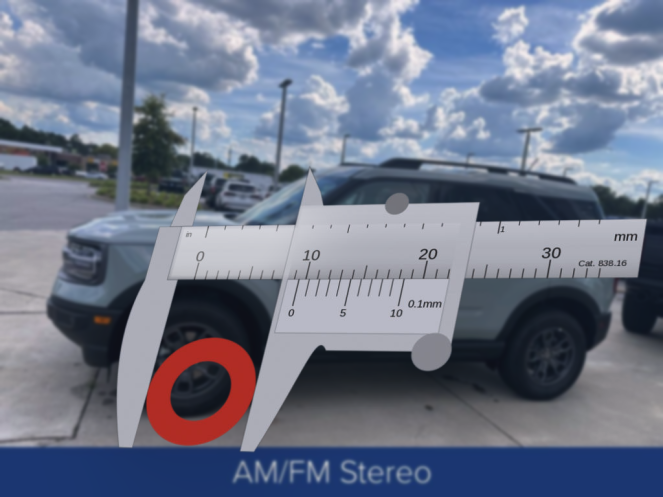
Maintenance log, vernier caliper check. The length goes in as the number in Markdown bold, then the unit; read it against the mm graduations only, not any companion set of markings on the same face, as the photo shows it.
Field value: **9.4** mm
